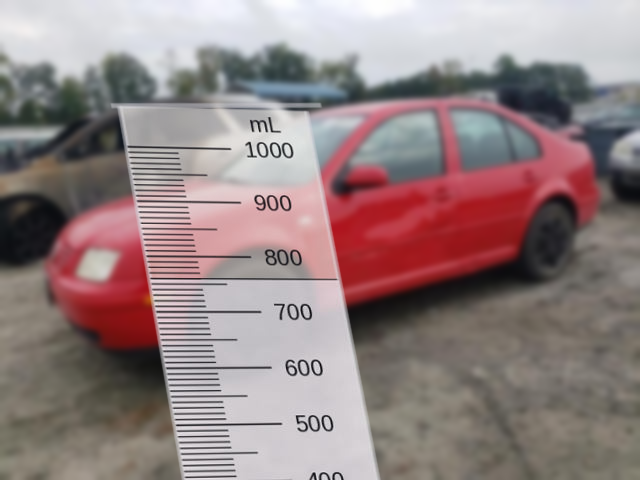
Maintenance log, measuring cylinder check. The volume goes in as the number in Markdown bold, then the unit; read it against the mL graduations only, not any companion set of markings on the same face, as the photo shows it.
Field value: **760** mL
